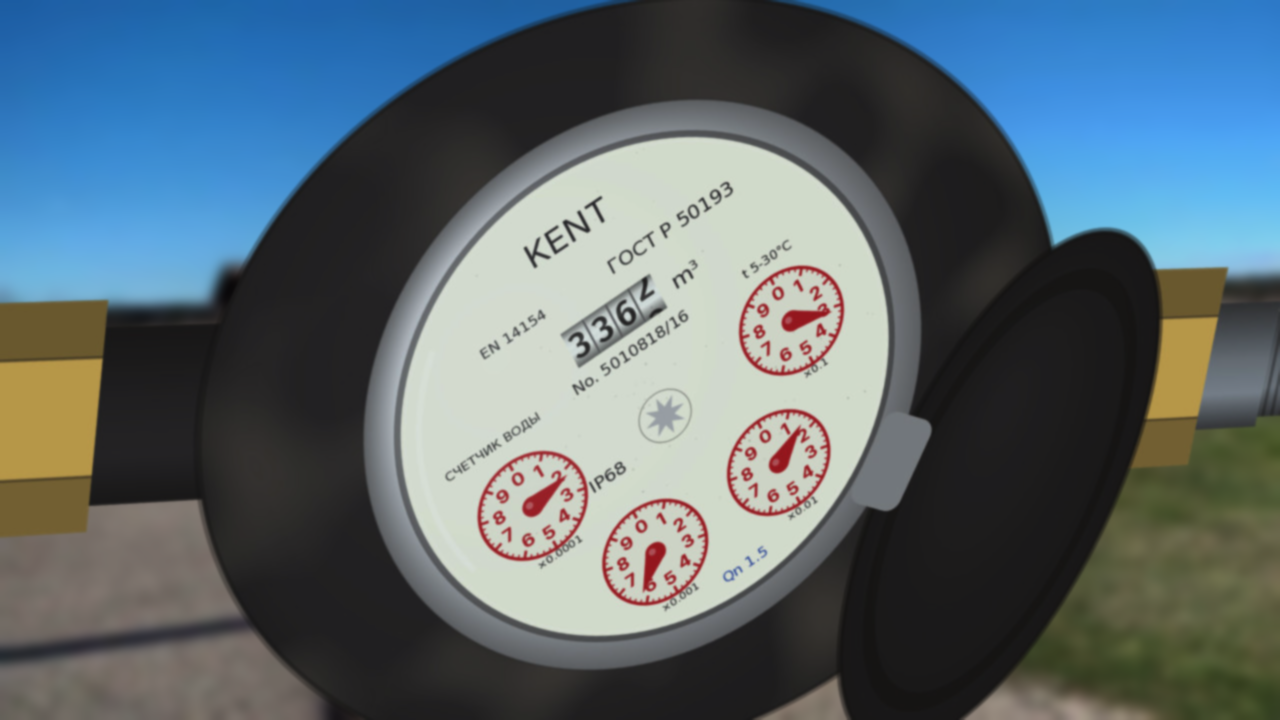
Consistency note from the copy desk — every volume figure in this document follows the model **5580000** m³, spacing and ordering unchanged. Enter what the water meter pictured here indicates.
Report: **3362.3162** m³
